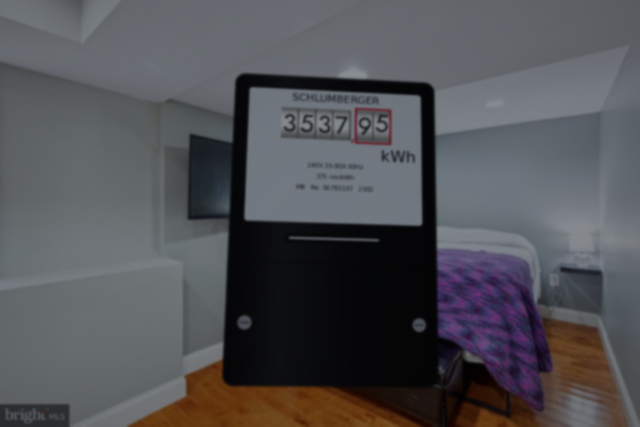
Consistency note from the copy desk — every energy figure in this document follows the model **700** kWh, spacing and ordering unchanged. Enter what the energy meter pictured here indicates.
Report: **3537.95** kWh
